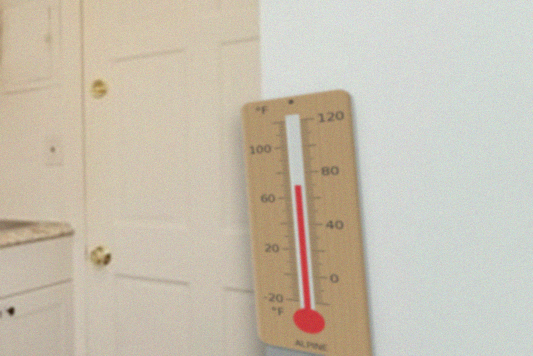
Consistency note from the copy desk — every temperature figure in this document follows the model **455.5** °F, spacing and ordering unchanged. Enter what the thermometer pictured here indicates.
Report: **70** °F
